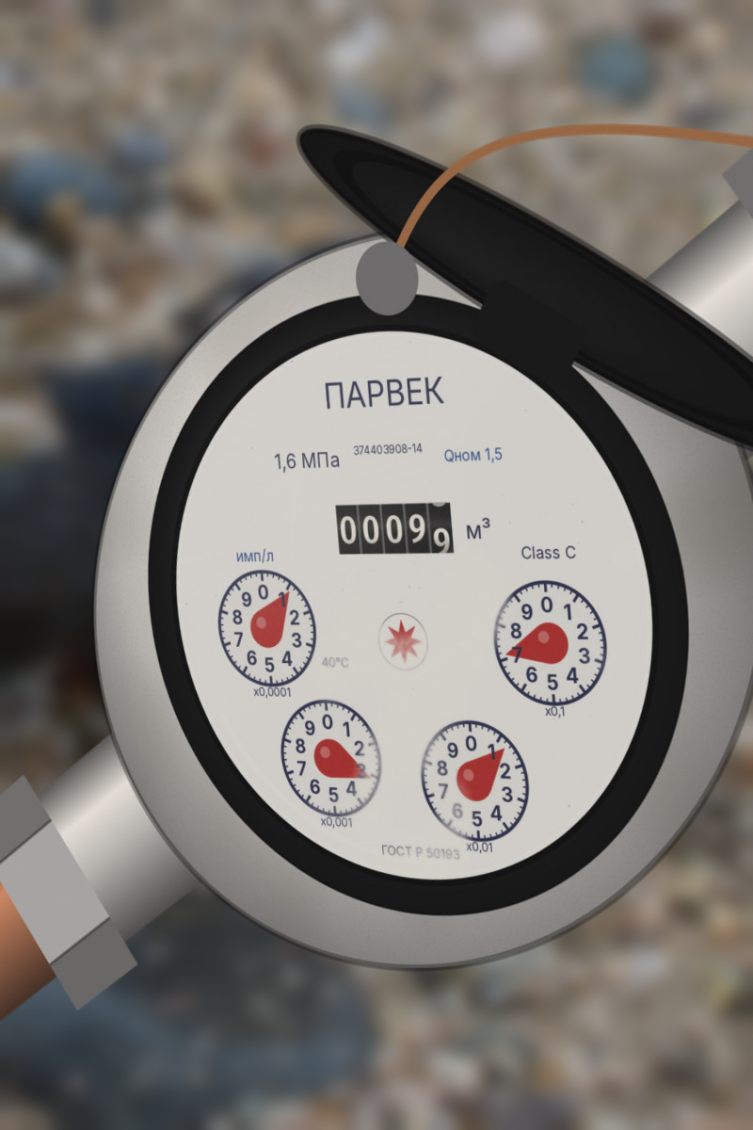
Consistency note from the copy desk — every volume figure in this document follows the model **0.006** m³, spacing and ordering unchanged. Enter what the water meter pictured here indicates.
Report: **98.7131** m³
